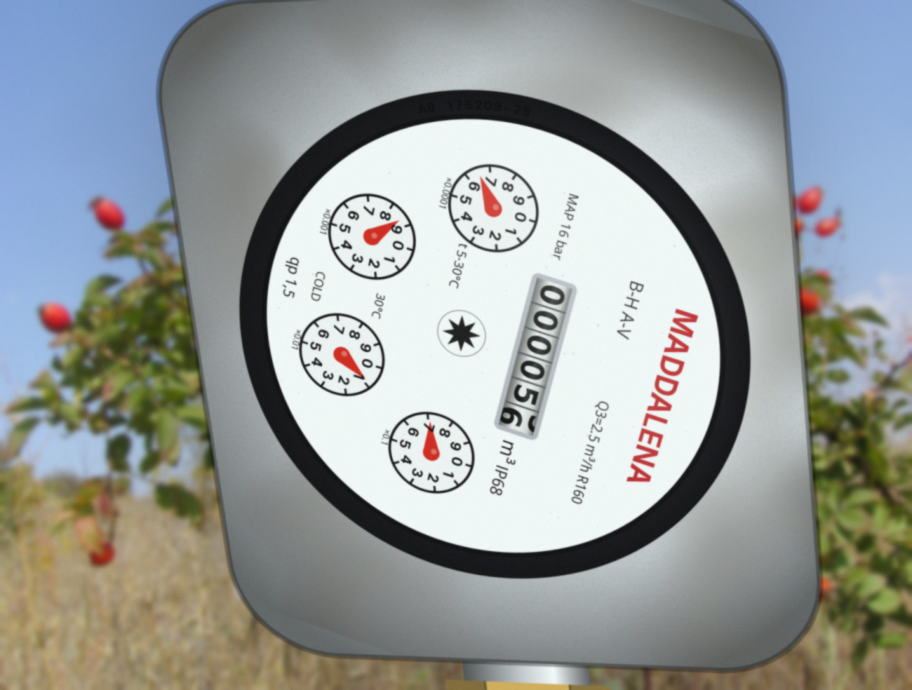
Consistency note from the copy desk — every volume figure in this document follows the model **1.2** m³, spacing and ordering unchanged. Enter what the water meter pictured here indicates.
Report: **55.7086** m³
